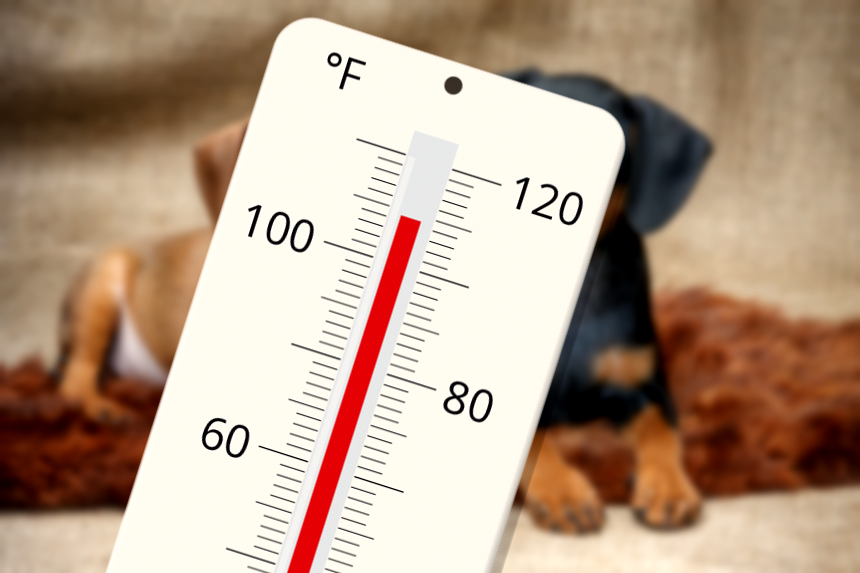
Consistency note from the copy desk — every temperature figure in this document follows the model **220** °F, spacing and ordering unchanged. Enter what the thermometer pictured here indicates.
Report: **109** °F
